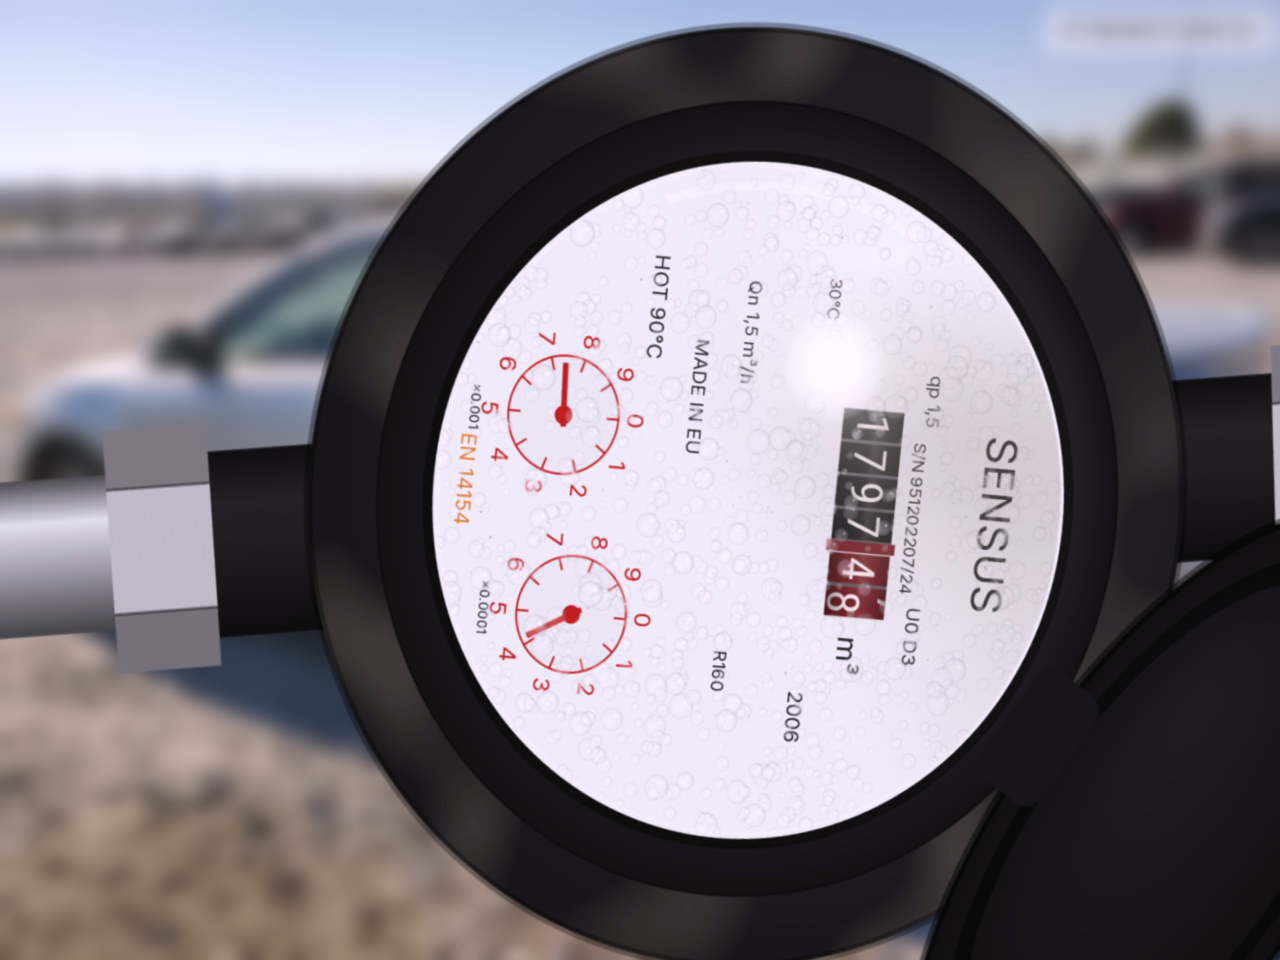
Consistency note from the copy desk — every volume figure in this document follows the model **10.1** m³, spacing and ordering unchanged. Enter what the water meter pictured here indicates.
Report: **1797.4774** m³
